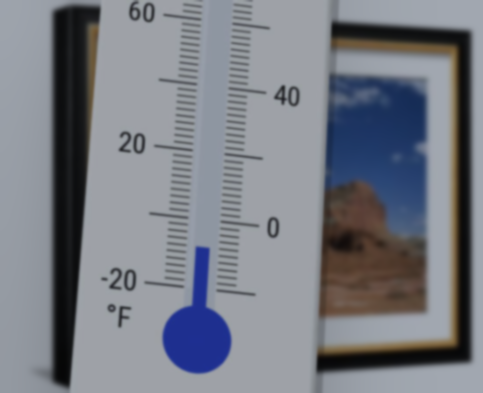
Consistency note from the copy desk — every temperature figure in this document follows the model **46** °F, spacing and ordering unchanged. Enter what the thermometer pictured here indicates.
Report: **-8** °F
